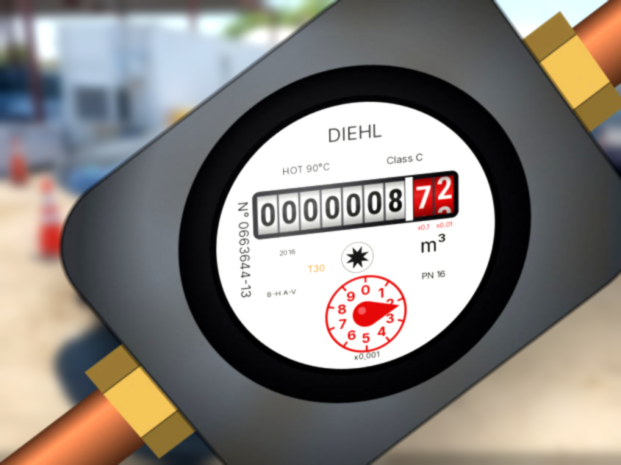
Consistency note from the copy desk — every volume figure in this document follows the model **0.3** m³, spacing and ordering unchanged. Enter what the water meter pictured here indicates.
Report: **8.722** m³
